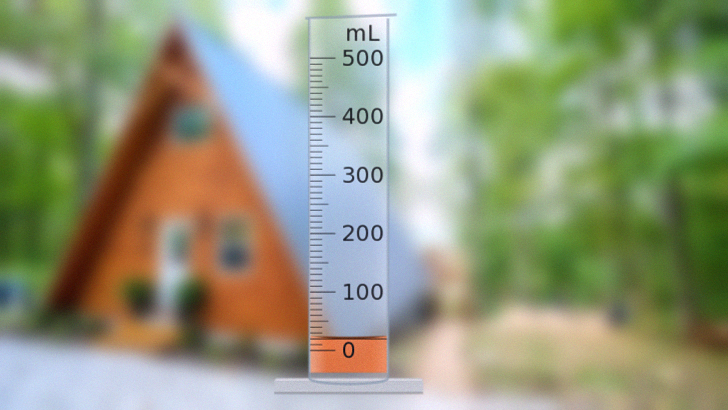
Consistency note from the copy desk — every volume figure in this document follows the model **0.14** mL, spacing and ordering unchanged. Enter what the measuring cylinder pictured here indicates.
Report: **20** mL
